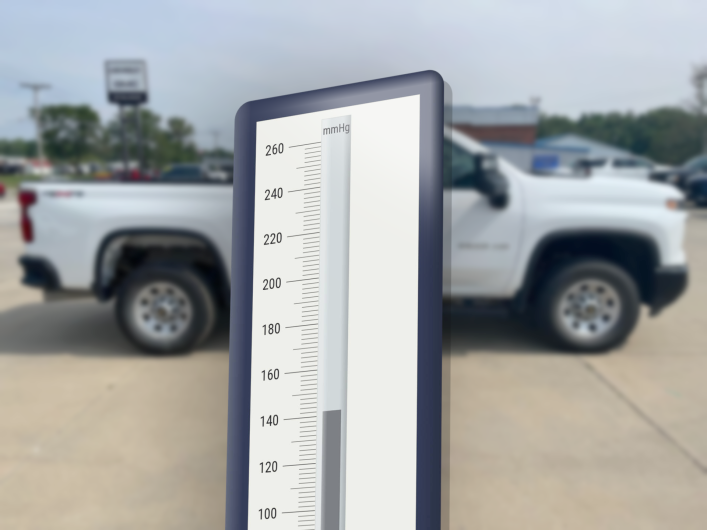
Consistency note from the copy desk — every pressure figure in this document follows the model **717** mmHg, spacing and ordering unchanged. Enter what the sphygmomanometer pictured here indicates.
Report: **142** mmHg
